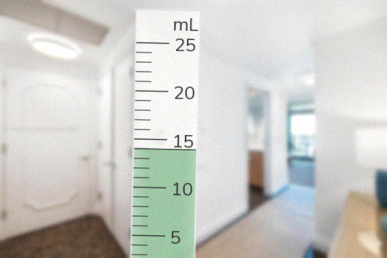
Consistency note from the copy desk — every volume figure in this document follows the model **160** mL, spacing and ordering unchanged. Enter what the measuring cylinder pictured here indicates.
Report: **14** mL
